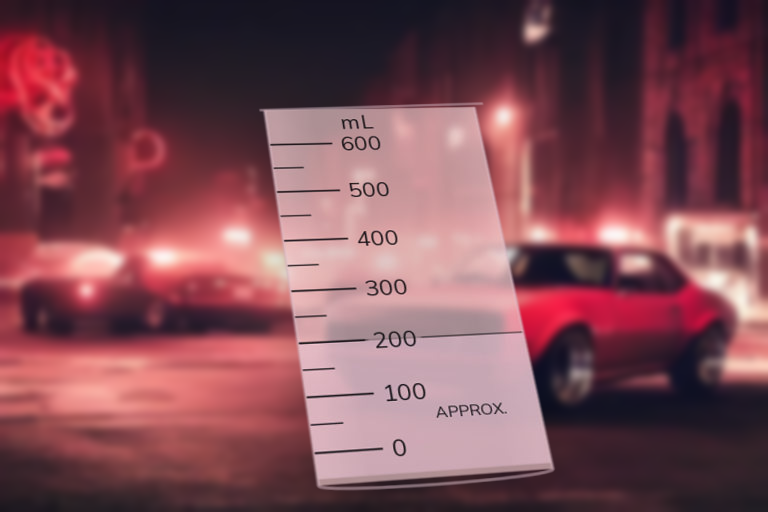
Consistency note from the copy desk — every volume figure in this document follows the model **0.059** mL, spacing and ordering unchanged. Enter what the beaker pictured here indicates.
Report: **200** mL
